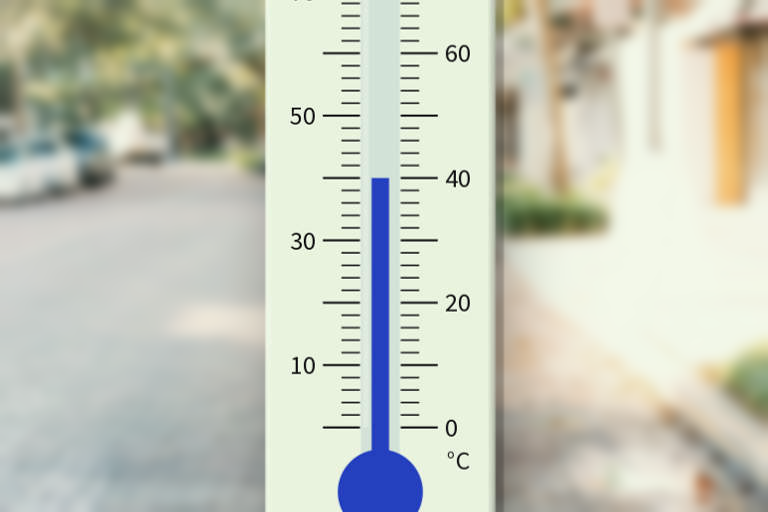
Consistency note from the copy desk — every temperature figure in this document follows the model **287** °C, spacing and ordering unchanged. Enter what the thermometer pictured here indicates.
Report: **40** °C
